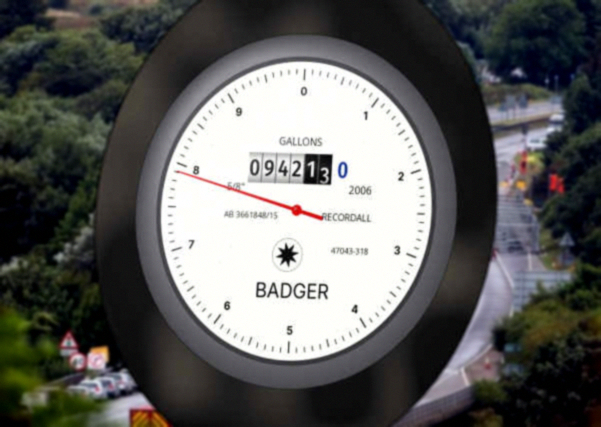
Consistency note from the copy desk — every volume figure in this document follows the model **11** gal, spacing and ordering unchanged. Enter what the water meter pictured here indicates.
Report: **942127.9** gal
